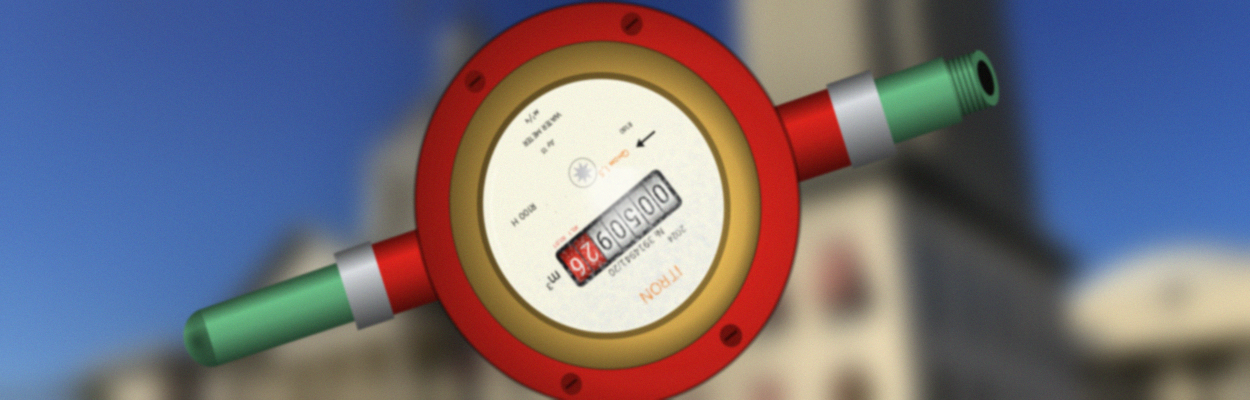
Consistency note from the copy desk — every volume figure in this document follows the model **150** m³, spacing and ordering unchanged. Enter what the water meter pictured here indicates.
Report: **509.26** m³
